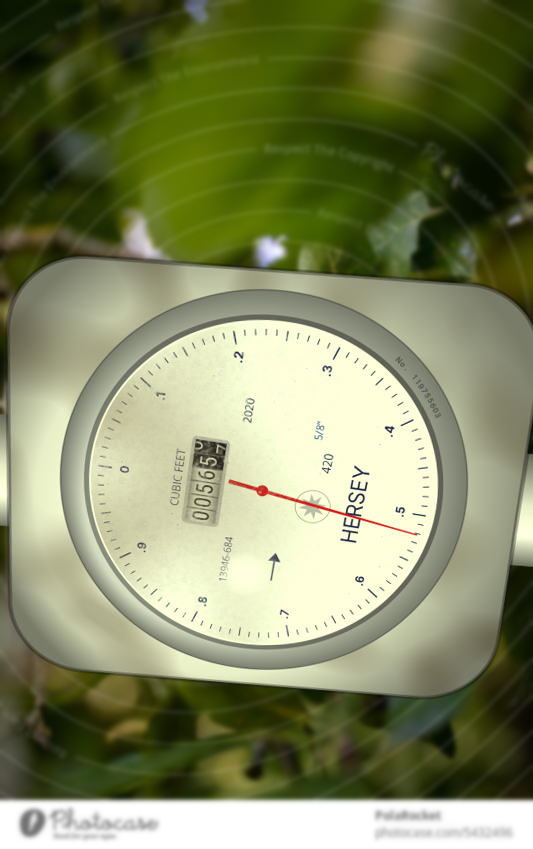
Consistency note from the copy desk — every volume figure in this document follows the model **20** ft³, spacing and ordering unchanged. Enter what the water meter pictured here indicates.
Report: **5656.52** ft³
